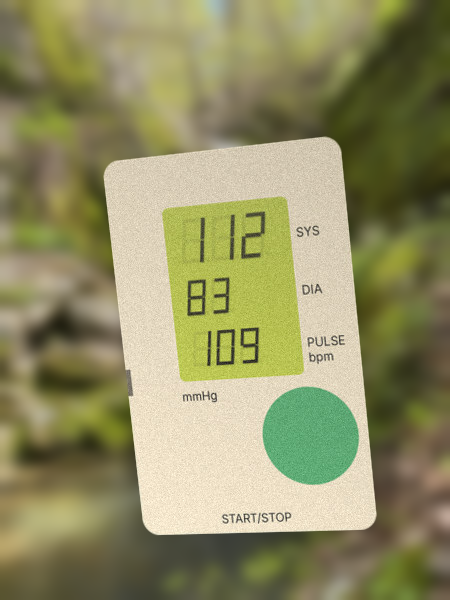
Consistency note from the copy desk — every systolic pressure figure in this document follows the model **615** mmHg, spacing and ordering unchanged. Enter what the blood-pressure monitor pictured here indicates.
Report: **112** mmHg
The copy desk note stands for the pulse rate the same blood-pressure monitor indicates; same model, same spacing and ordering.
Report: **109** bpm
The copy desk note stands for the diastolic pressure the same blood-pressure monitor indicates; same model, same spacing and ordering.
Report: **83** mmHg
